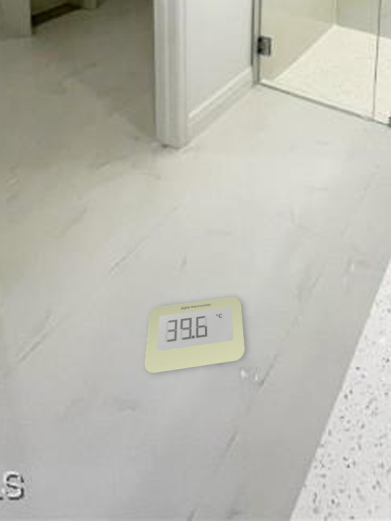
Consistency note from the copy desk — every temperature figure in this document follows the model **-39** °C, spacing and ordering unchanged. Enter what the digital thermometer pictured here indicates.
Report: **39.6** °C
